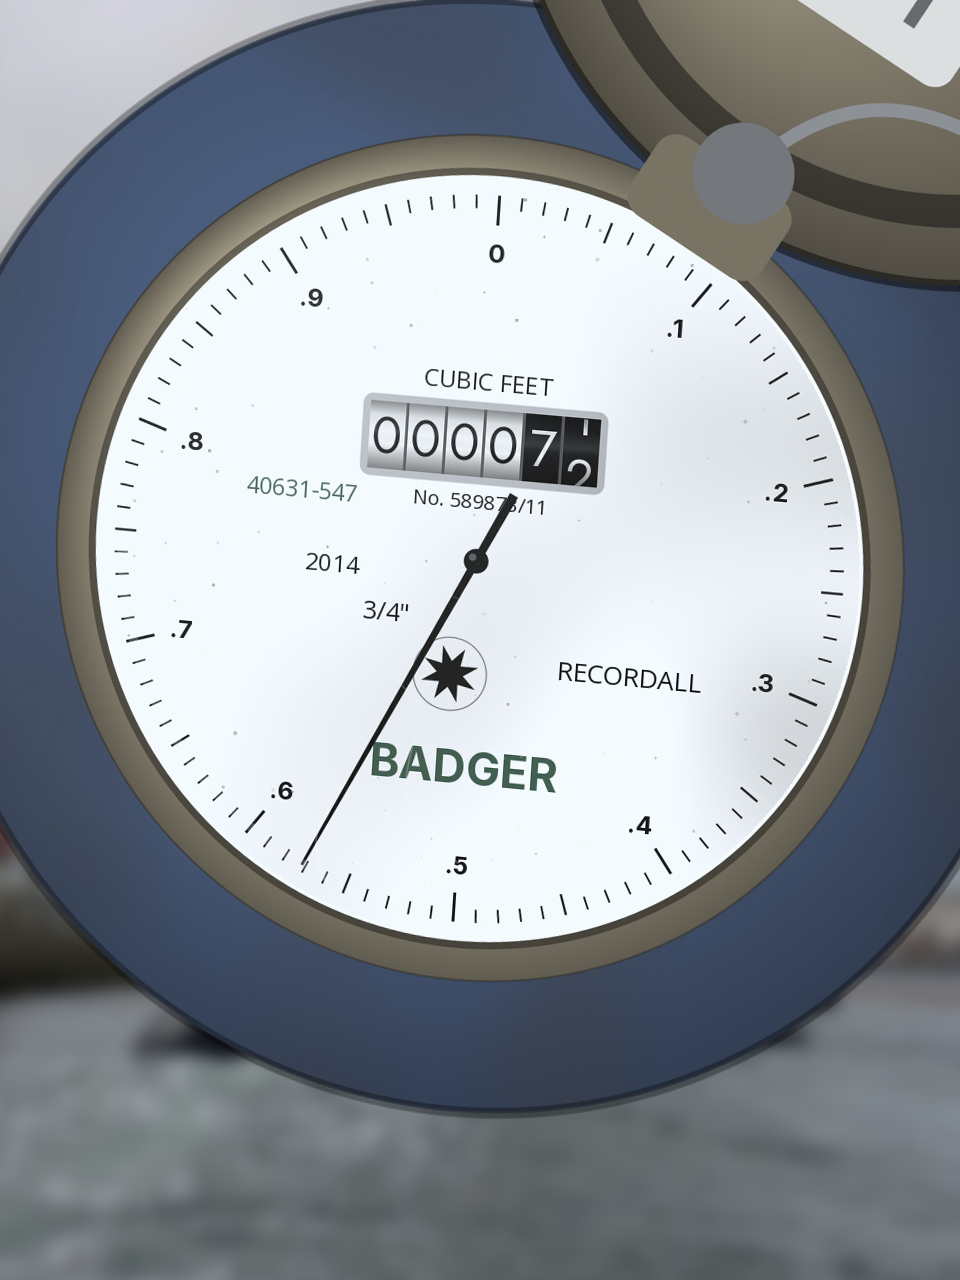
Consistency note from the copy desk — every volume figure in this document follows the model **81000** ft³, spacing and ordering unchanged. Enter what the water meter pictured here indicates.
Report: **71.57** ft³
